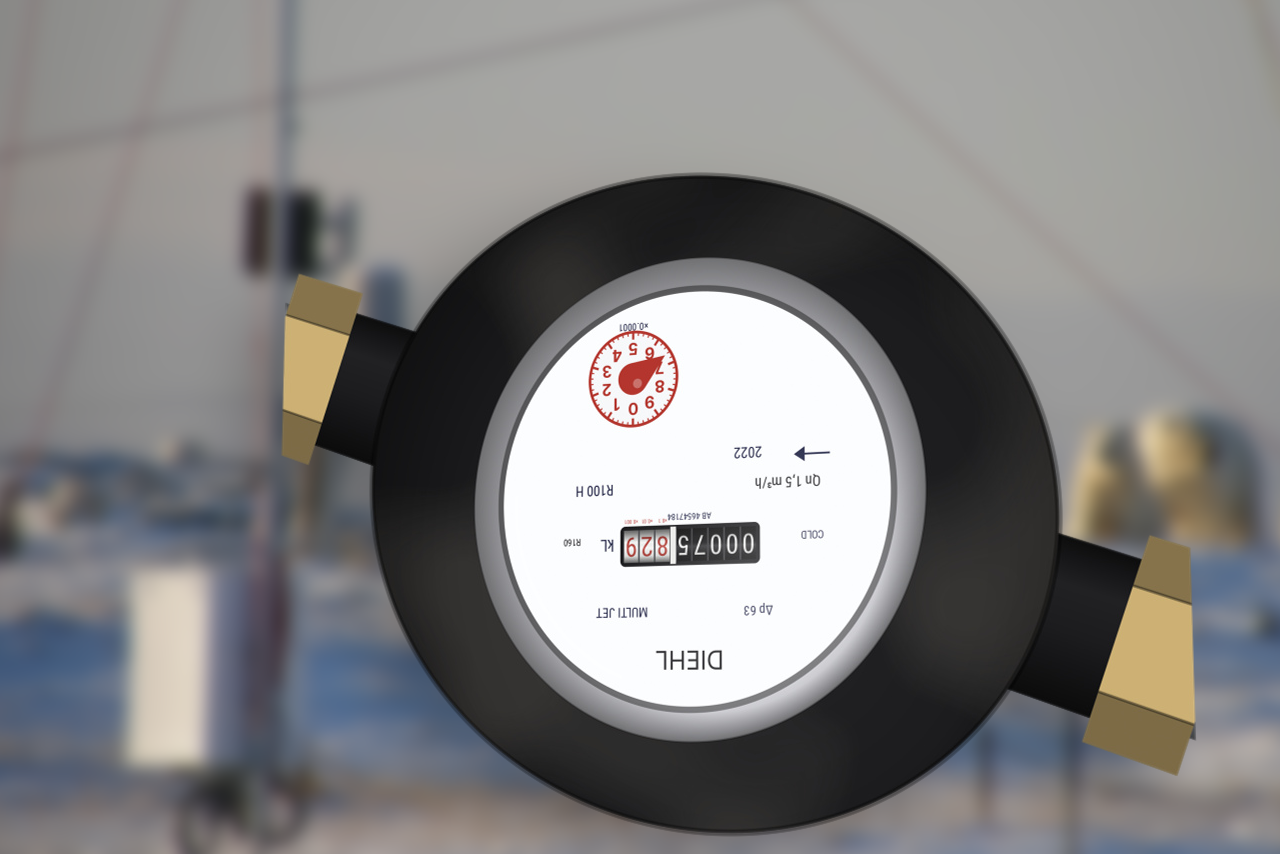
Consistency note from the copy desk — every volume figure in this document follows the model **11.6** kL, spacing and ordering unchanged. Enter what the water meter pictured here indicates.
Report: **75.8296** kL
